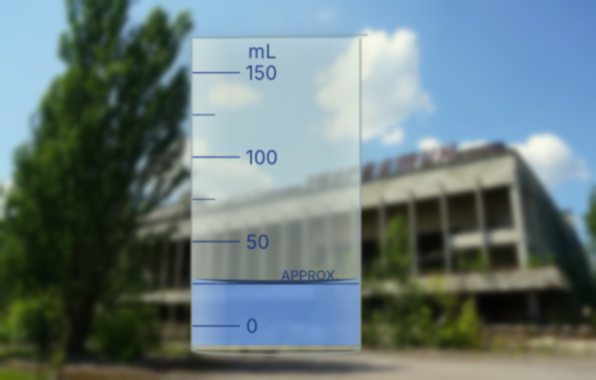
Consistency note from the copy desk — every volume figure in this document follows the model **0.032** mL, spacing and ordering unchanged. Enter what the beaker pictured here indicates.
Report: **25** mL
